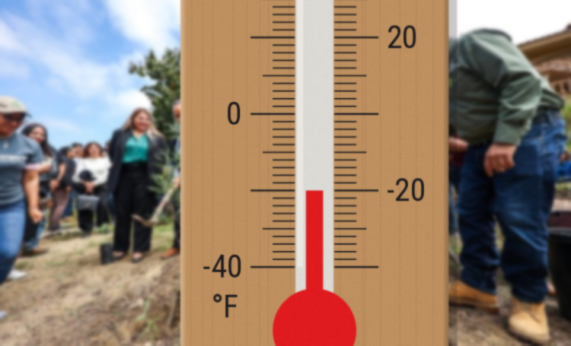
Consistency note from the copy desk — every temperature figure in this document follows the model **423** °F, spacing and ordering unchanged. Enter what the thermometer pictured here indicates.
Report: **-20** °F
